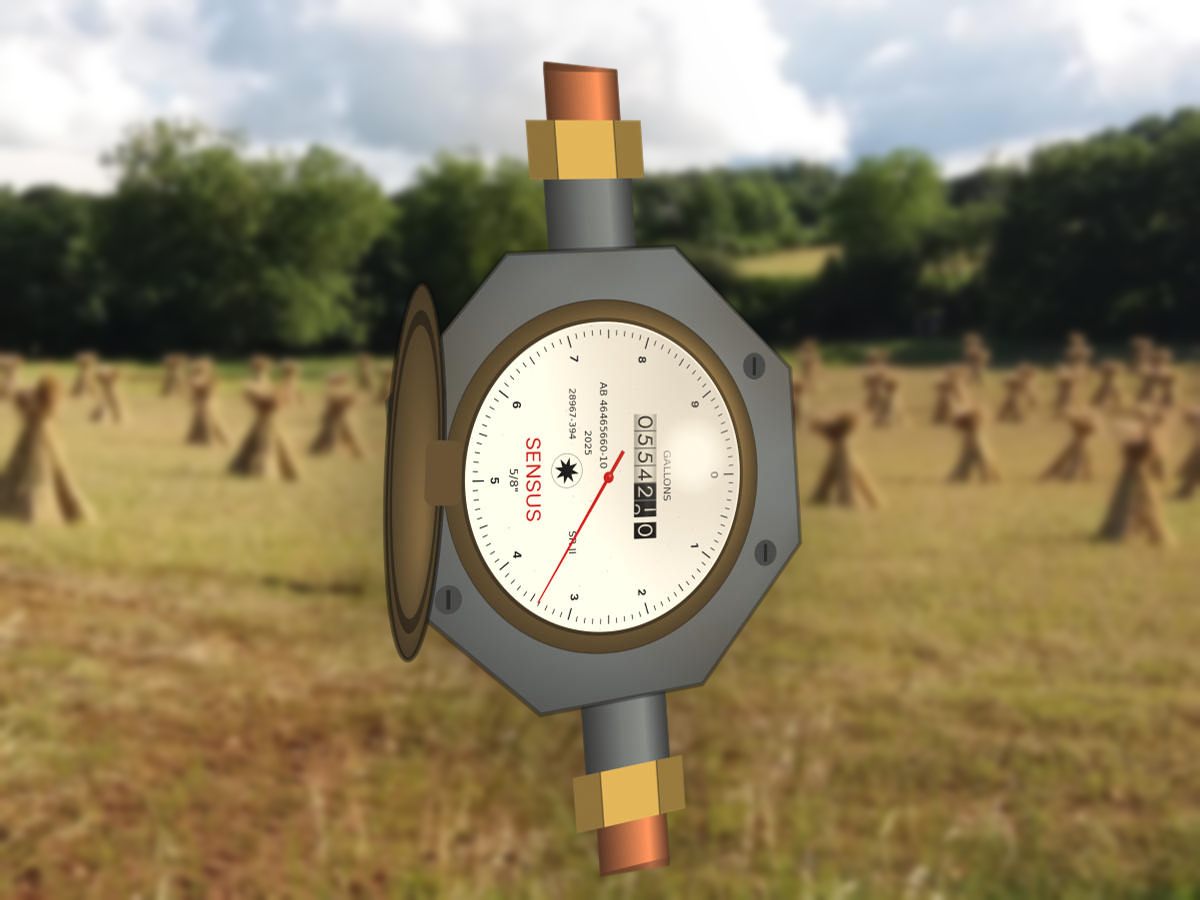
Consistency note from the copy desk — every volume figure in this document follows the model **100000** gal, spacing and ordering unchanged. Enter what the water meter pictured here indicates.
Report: **554213.4** gal
